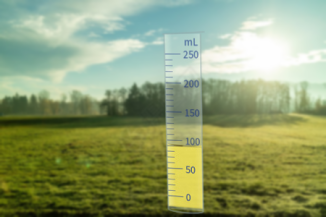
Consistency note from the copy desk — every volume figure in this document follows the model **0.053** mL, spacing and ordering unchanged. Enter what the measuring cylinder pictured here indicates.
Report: **90** mL
